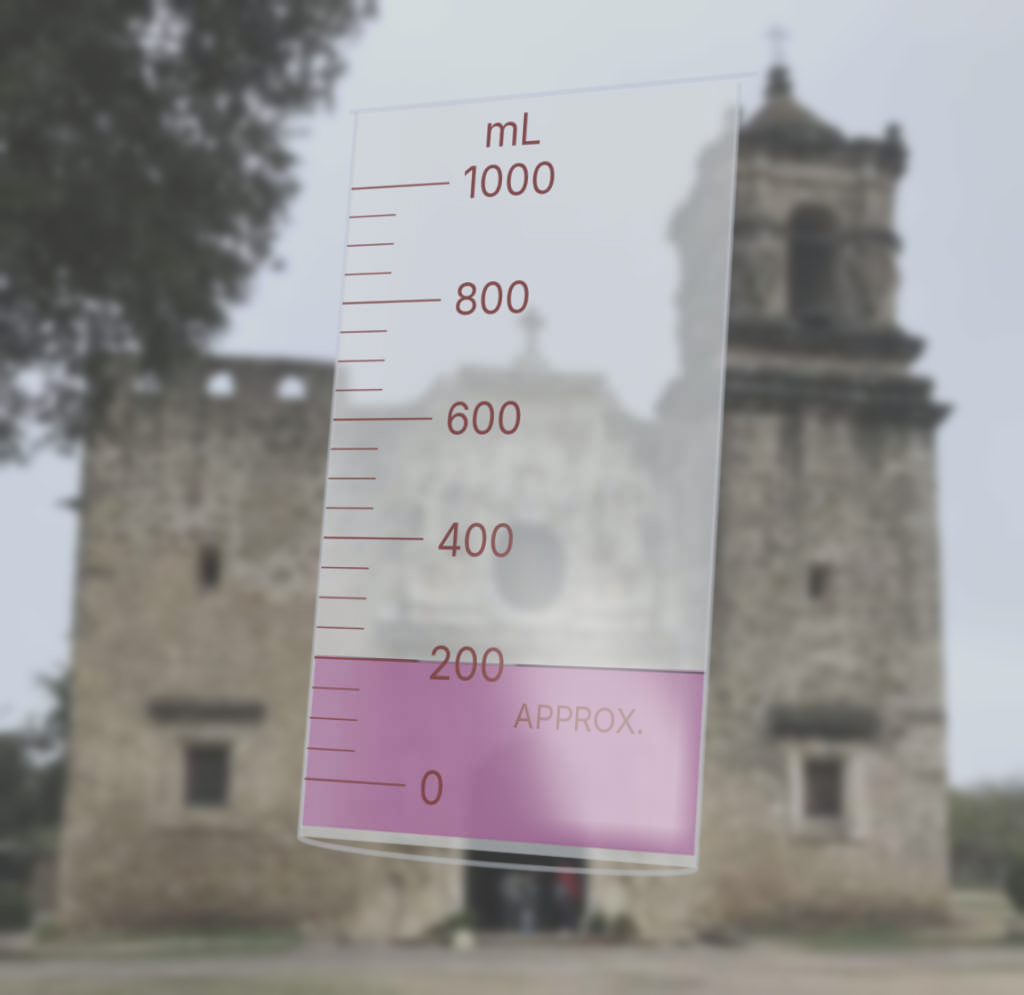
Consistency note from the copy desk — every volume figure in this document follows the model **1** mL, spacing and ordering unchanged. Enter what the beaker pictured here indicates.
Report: **200** mL
